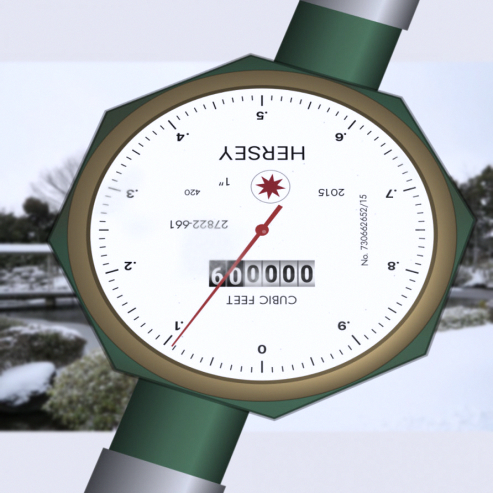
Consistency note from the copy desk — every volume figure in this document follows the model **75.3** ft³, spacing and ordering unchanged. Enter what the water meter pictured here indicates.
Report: **9.09** ft³
